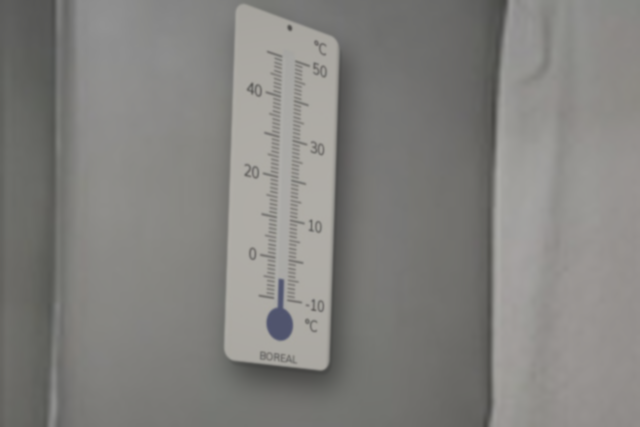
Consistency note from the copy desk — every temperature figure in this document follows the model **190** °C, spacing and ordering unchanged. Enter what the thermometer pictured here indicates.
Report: **-5** °C
